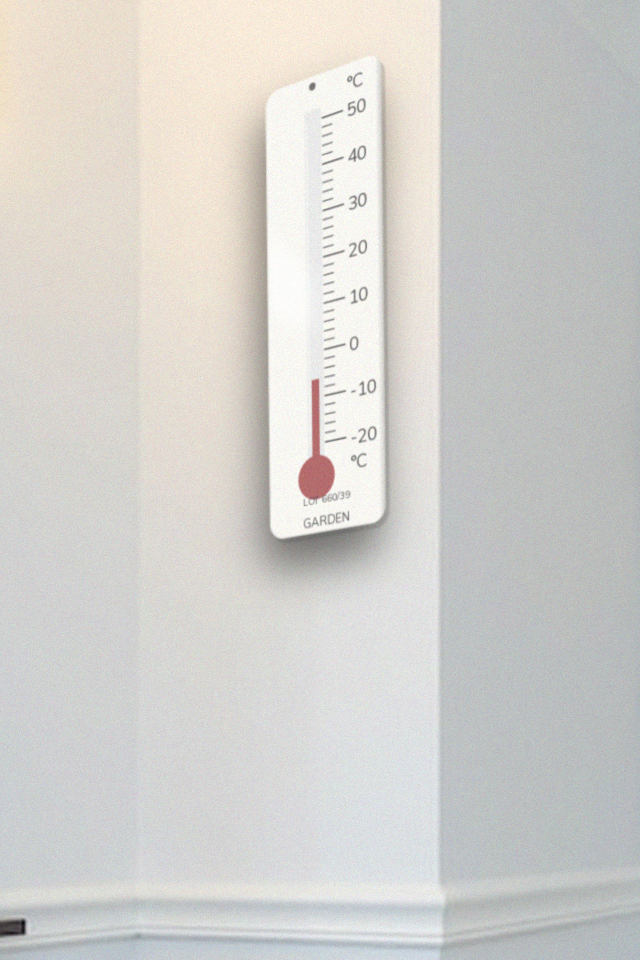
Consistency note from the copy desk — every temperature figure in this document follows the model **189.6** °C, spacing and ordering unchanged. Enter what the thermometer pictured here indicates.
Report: **-6** °C
